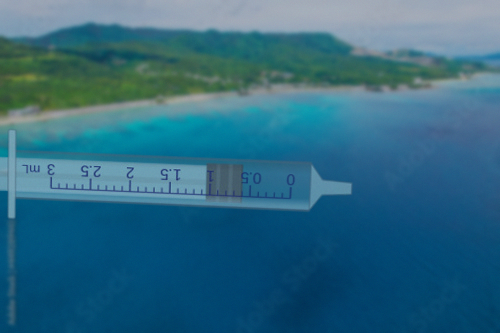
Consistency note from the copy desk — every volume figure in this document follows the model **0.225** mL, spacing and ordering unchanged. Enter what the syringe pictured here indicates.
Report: **0.6** mL
